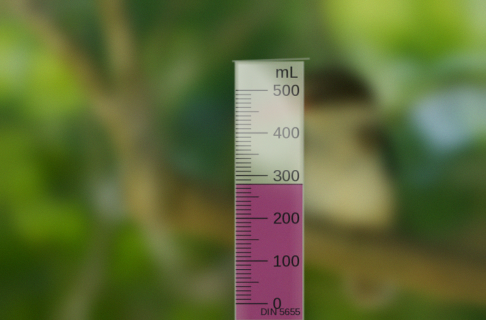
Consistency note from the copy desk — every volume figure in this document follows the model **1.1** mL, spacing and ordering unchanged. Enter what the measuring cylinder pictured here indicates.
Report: **280** mL
